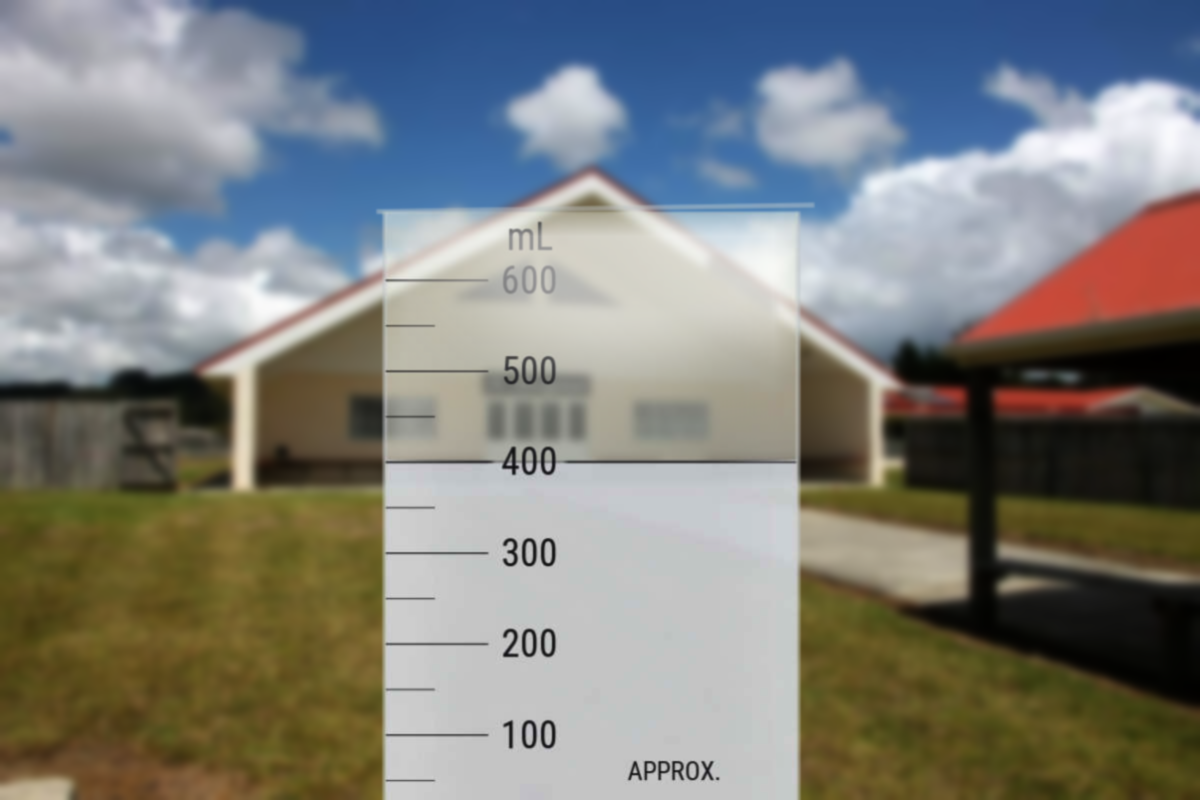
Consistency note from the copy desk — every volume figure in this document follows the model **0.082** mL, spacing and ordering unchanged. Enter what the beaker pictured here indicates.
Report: **400** mL
